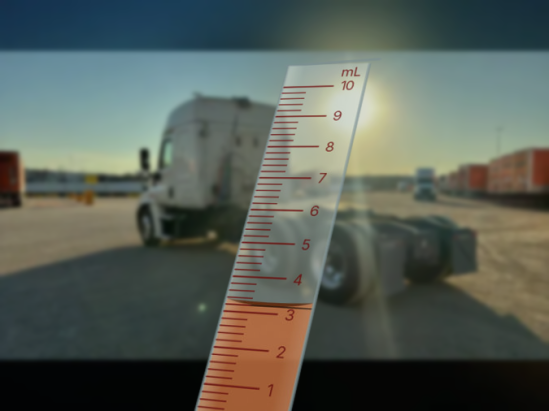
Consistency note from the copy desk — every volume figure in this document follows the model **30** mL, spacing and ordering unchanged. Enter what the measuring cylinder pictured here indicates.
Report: **3.2** mL
